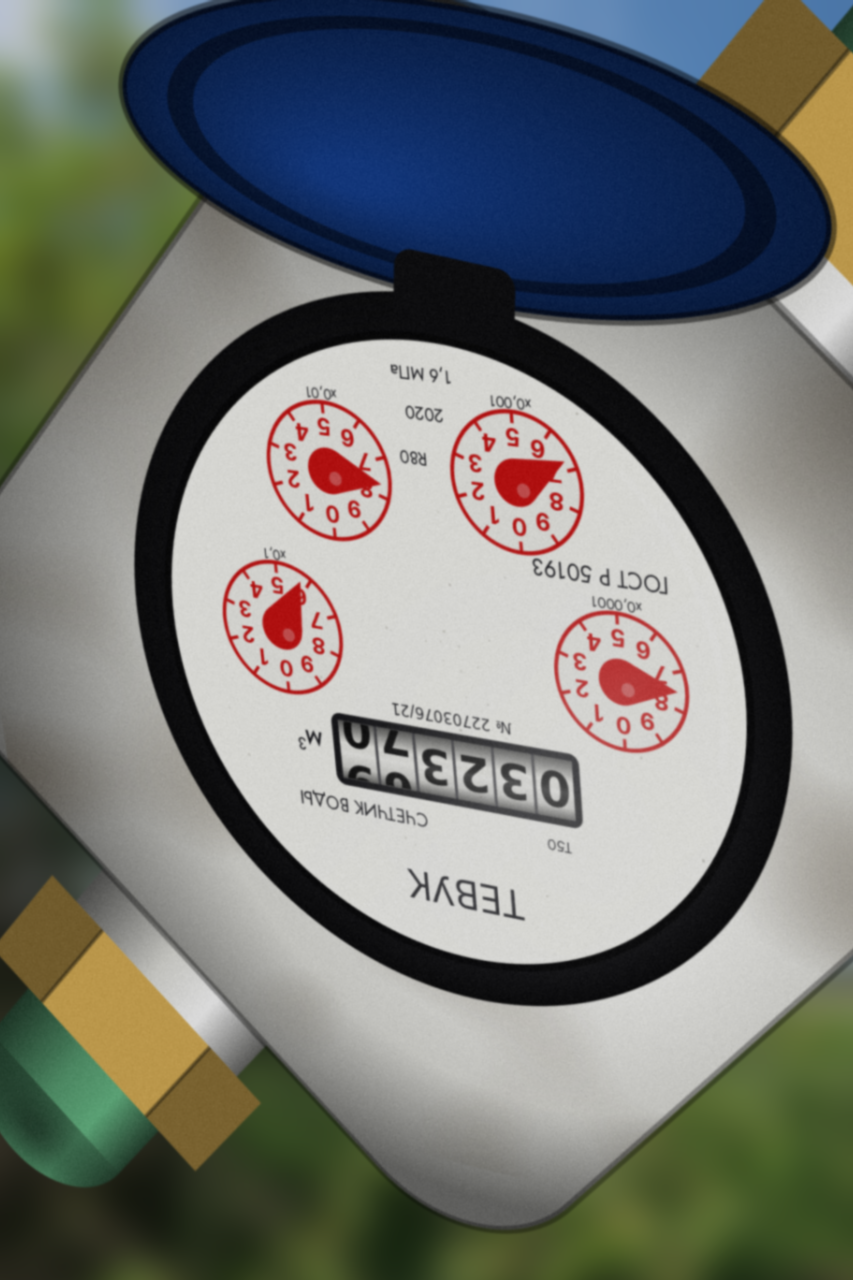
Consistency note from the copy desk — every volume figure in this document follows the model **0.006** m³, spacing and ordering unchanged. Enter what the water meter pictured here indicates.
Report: **32369.5767** m³
